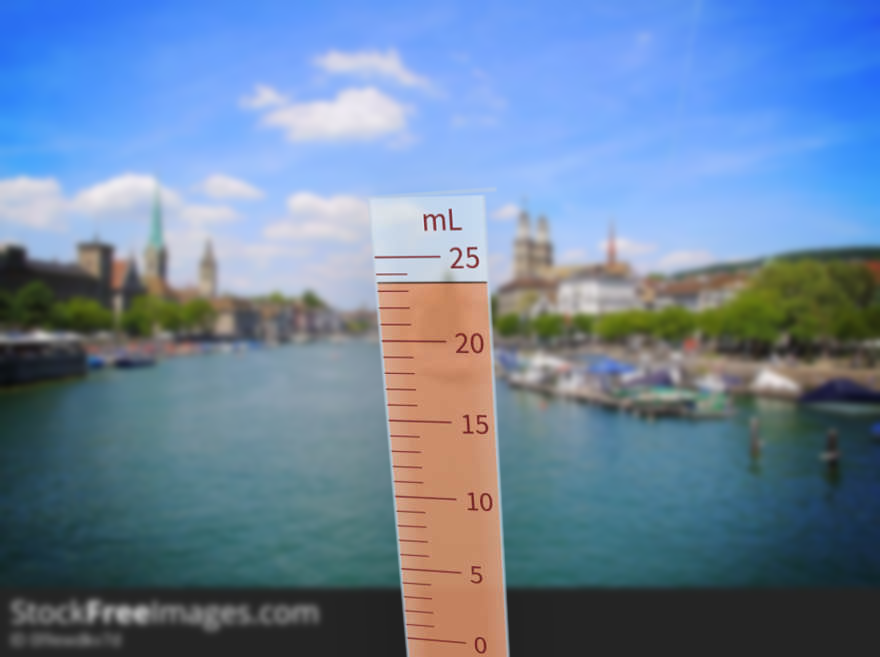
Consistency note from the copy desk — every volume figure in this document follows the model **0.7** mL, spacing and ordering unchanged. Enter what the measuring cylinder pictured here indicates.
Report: **23.5** mL
